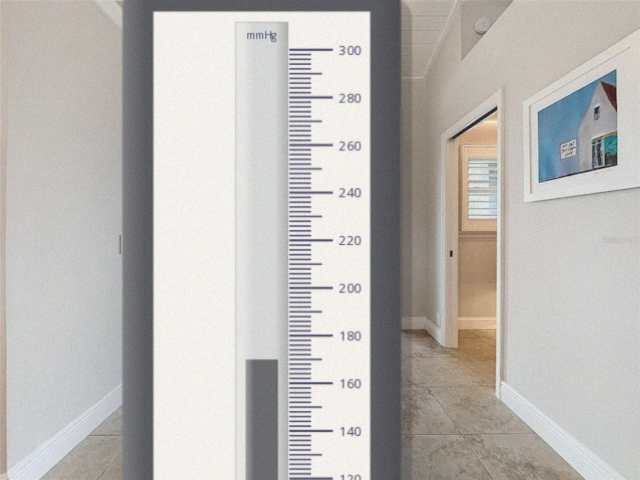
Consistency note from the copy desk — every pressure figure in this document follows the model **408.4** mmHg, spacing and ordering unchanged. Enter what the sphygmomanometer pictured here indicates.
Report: **170** mmHg
